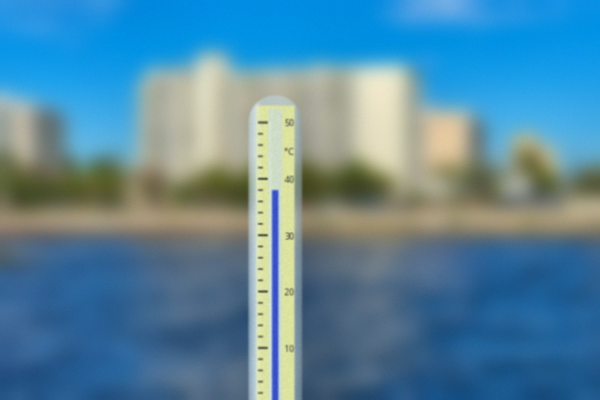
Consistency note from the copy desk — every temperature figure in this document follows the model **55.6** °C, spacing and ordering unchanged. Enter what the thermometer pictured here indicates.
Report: **38** °C
